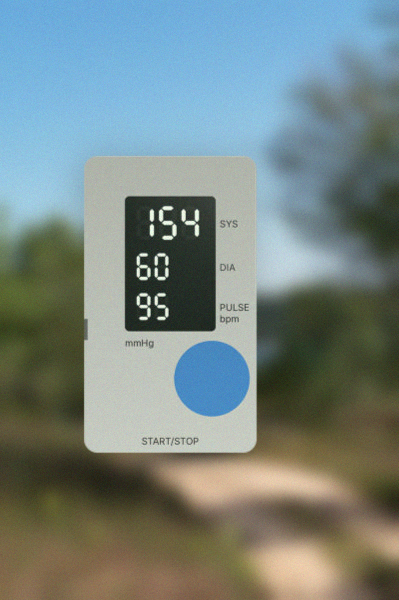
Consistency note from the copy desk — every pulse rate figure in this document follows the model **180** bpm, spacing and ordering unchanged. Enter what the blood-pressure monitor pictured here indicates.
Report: **95** bpm
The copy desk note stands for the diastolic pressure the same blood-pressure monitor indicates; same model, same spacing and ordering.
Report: **60** mmHg
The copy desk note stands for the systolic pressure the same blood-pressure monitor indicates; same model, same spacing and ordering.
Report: **154** mmHg
